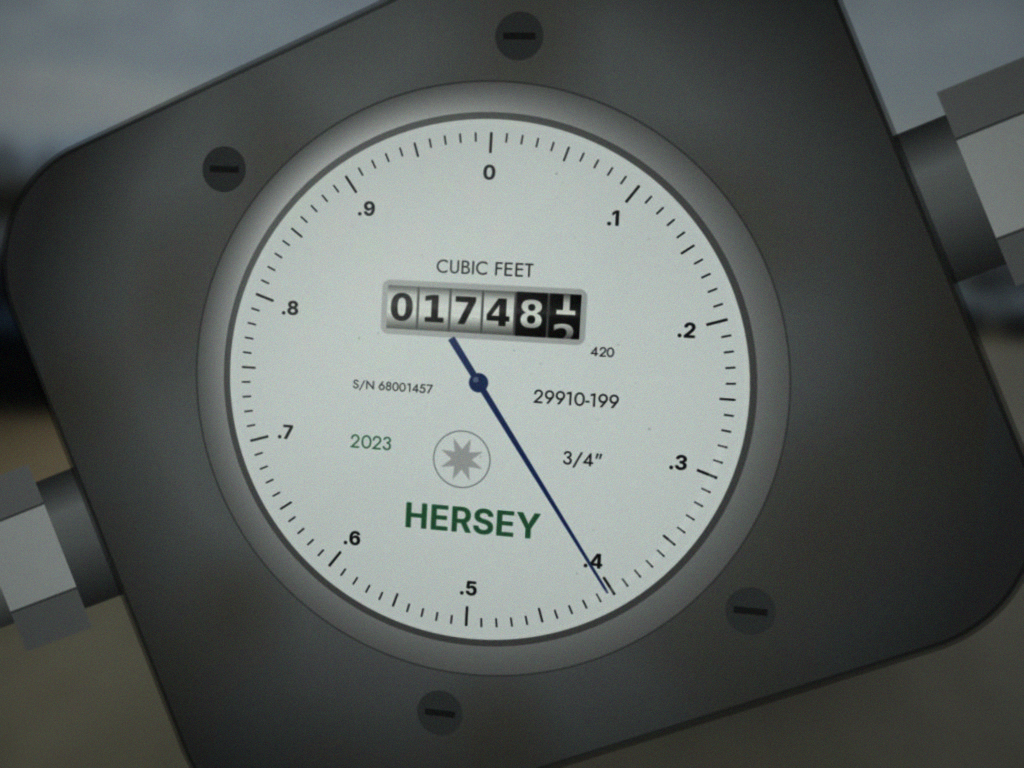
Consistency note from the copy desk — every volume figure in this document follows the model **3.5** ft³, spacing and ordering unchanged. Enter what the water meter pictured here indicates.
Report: **17481.40** ft³
